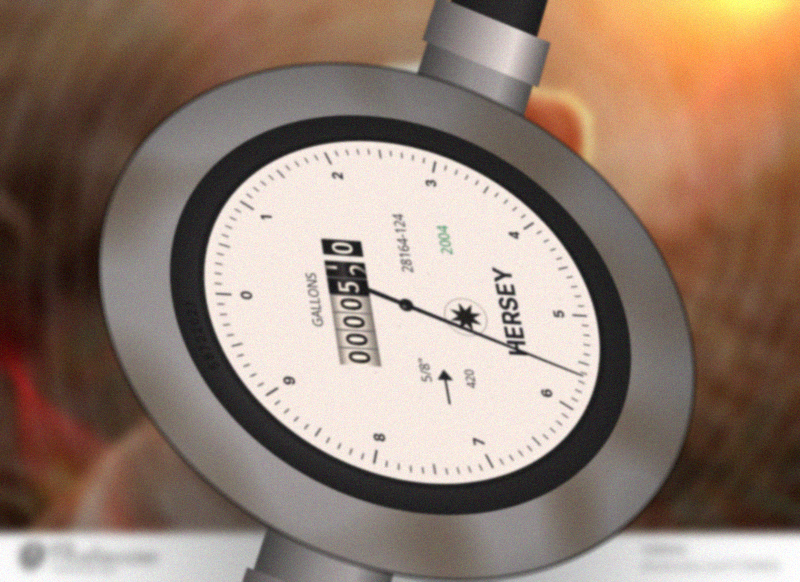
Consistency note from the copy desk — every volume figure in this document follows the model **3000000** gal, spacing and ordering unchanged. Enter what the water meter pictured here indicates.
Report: **515.6** gal
